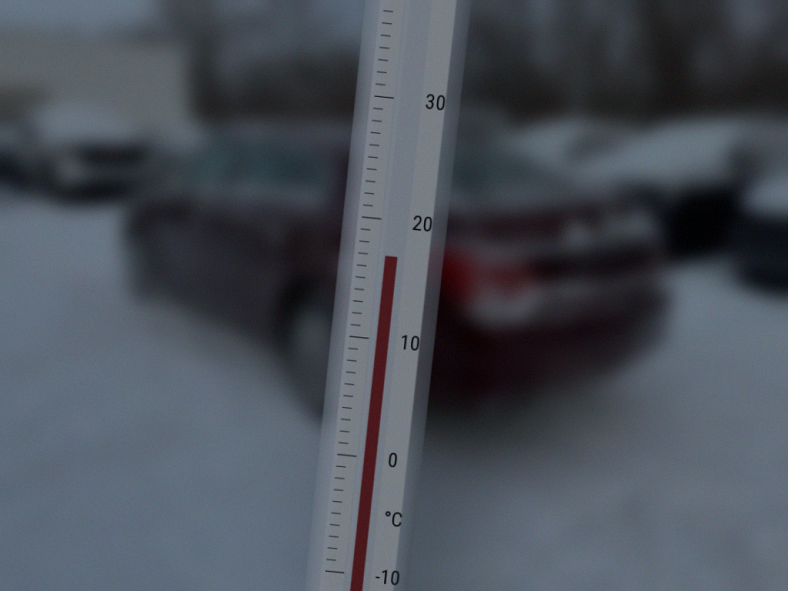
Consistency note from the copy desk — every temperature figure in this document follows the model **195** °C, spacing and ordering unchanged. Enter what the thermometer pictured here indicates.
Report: **17** °C
